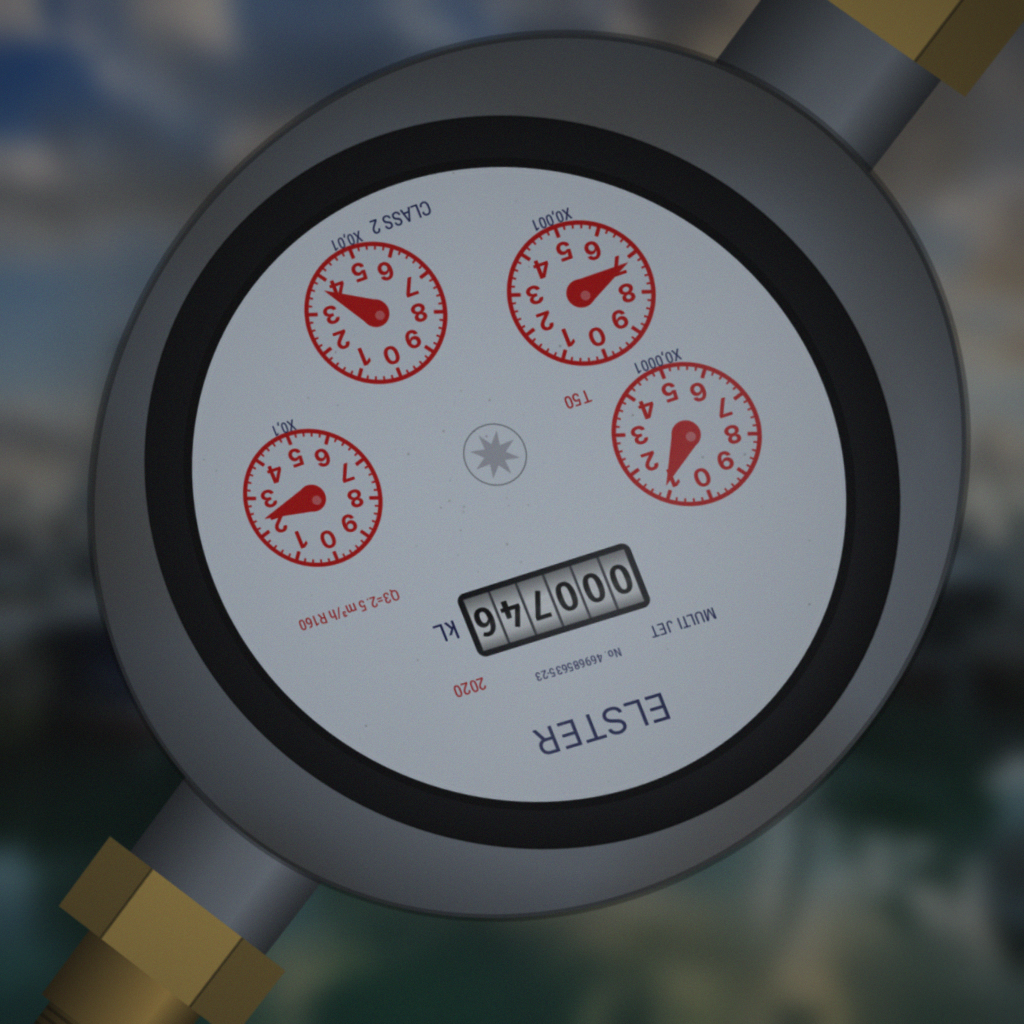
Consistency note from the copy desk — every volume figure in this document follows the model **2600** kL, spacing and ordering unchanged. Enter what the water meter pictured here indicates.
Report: **746.2371** kL
